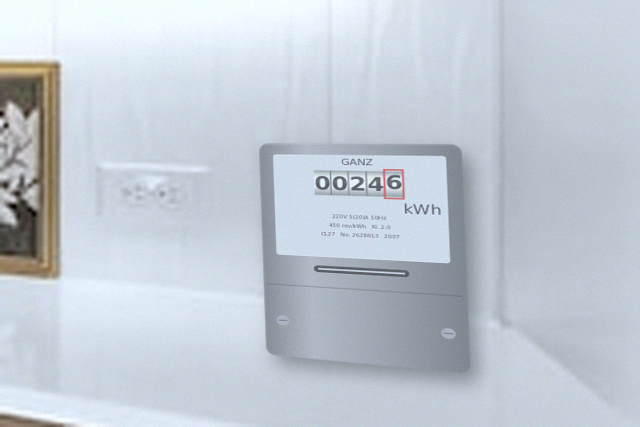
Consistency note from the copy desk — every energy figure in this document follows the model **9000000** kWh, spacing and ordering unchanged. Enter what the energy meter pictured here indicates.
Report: **24.6** kWh
